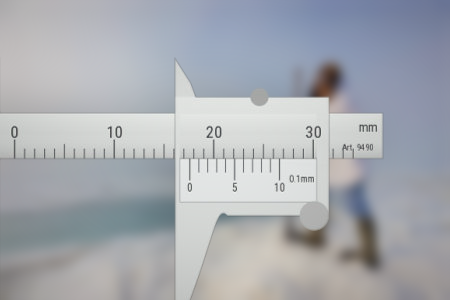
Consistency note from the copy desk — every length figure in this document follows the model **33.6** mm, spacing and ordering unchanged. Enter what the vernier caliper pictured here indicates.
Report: **17.6** mm
